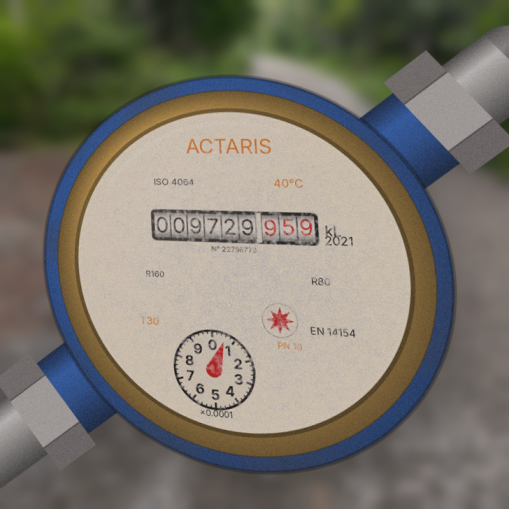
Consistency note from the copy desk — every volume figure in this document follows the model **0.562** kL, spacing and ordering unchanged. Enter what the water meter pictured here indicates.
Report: **9729.9590** kL
